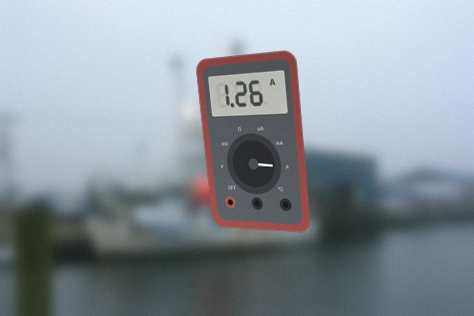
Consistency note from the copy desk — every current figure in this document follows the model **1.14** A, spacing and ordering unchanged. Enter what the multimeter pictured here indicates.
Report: **1.26** A
